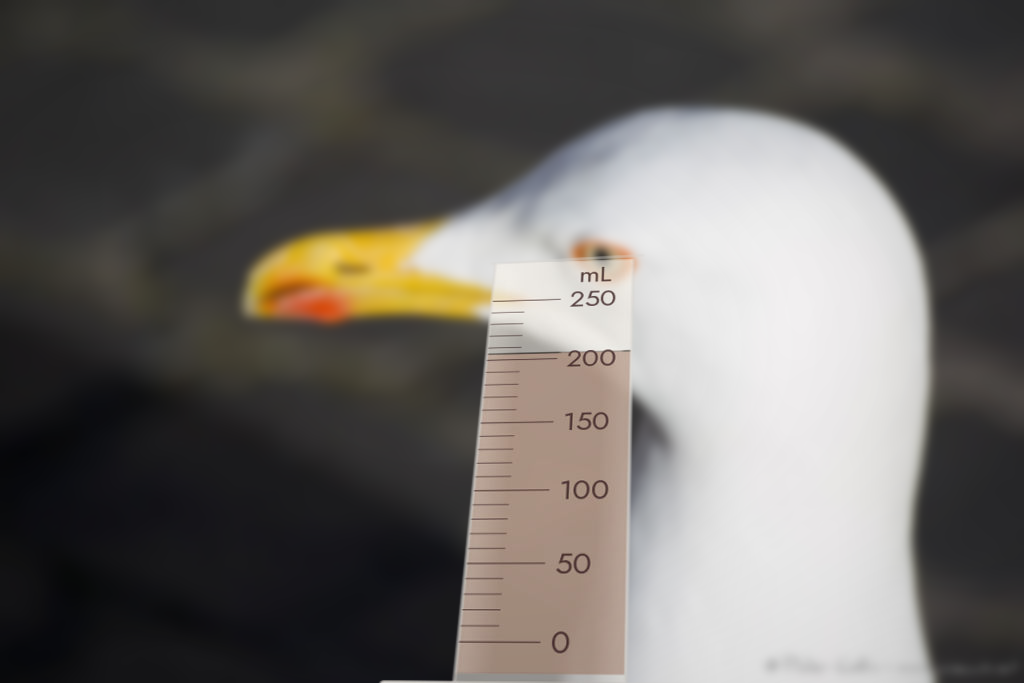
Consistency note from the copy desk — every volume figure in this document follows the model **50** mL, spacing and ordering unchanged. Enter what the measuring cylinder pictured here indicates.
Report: **205** mL
